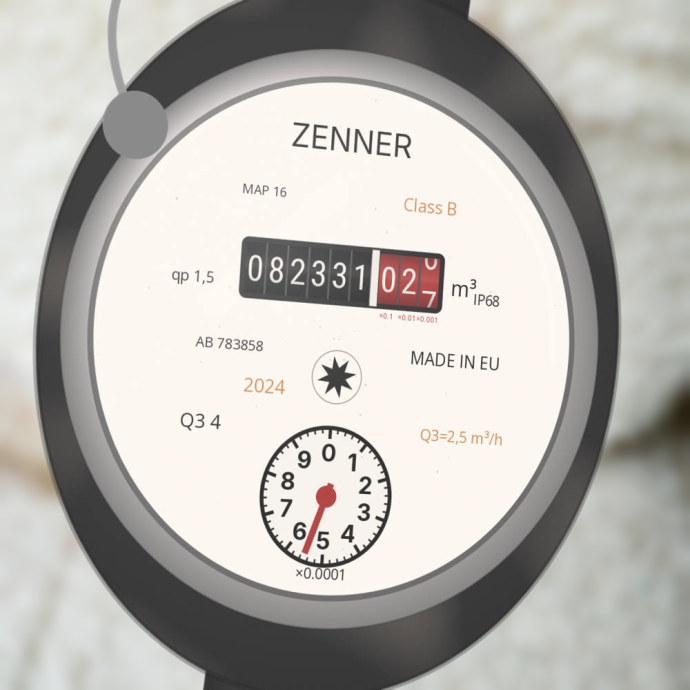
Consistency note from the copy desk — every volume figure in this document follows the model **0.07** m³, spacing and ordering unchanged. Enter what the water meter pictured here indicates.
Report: **82331.0265** m³
